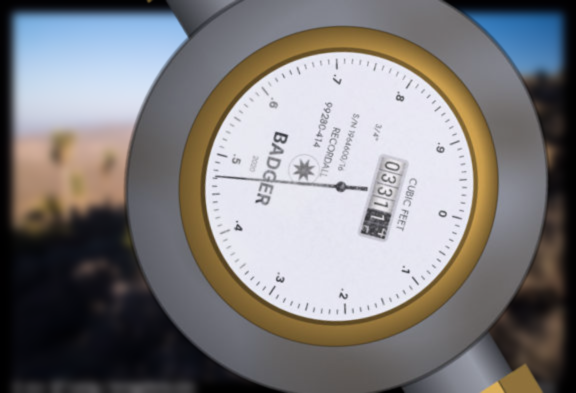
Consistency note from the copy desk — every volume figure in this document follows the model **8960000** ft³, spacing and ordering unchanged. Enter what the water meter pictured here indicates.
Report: **33114.47** ft³
